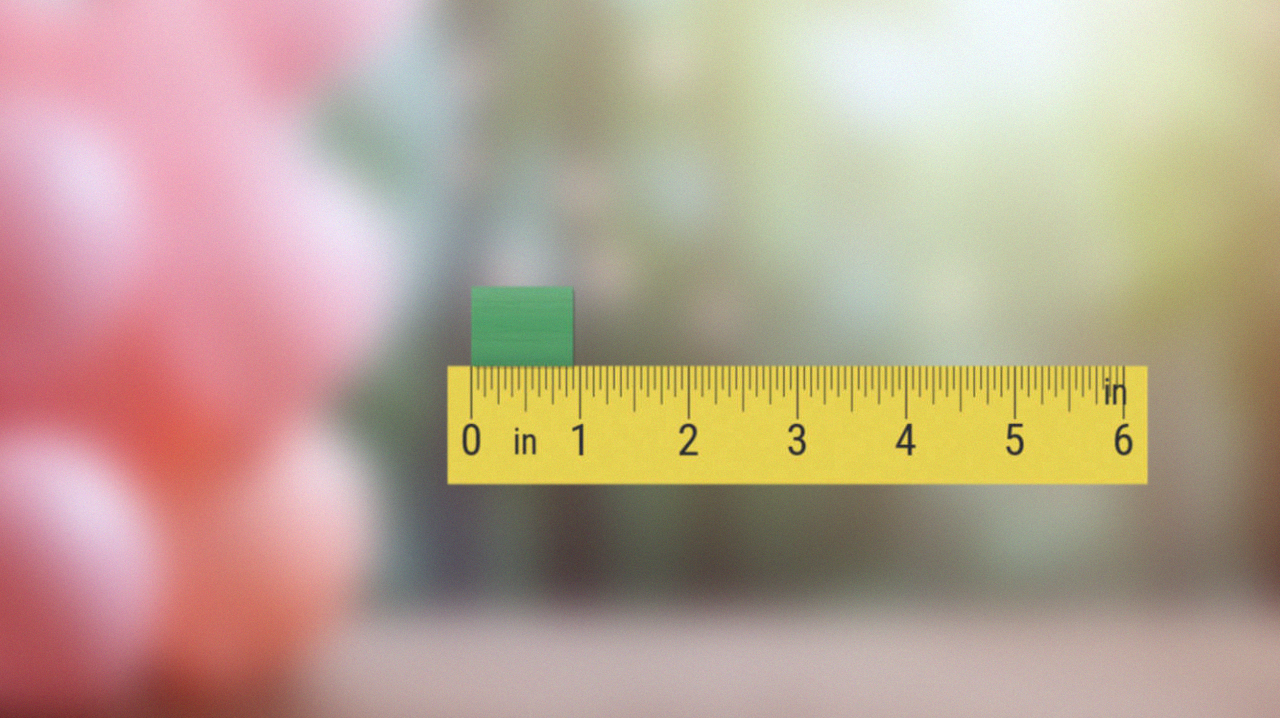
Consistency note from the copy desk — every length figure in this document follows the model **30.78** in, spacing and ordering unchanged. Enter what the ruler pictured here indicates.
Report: **0.9375** in
